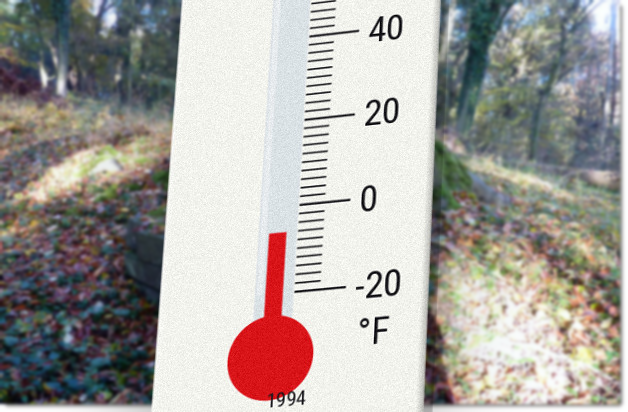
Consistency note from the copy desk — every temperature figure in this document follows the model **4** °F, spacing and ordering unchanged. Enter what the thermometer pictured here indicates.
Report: **-6** °F
